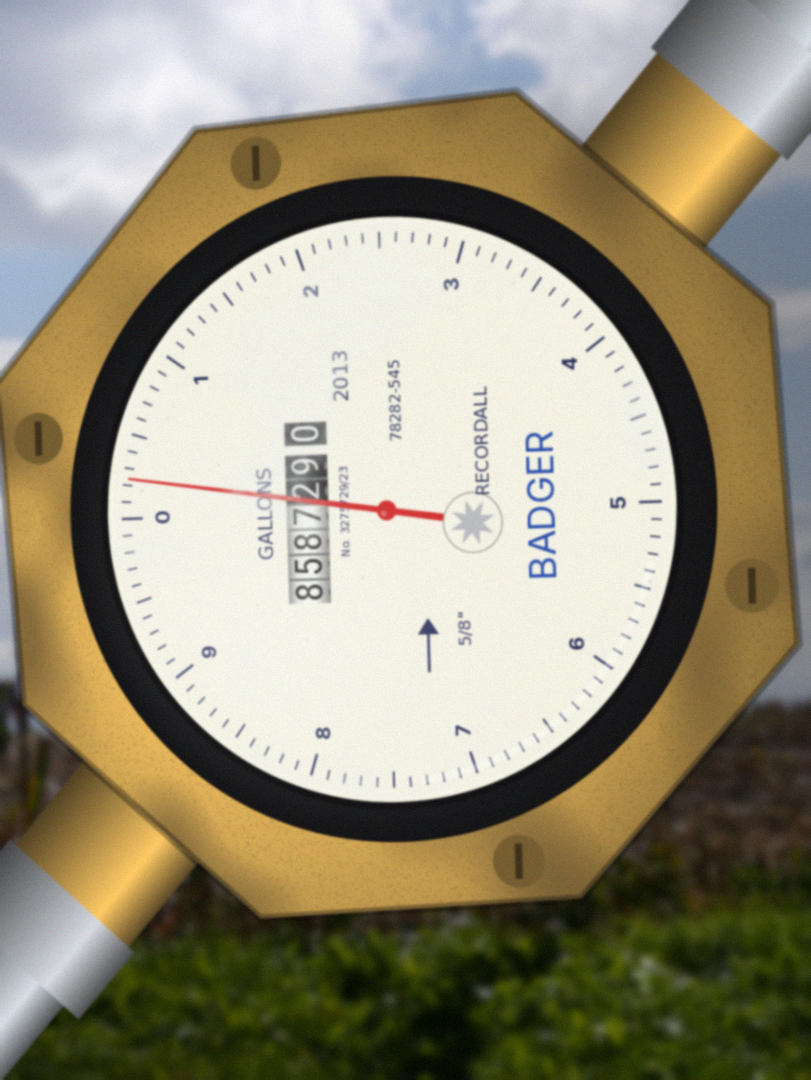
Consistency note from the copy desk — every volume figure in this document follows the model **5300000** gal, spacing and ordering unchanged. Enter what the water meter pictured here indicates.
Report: **8587290.2** gal
